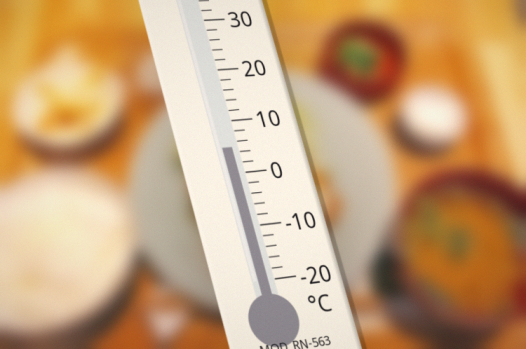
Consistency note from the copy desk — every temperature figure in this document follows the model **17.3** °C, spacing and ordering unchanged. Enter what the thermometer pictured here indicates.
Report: **5** °C
